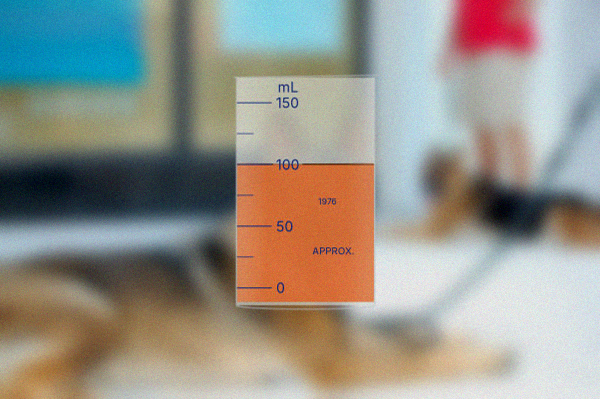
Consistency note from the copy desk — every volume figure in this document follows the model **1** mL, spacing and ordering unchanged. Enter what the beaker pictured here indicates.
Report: **100** mL
